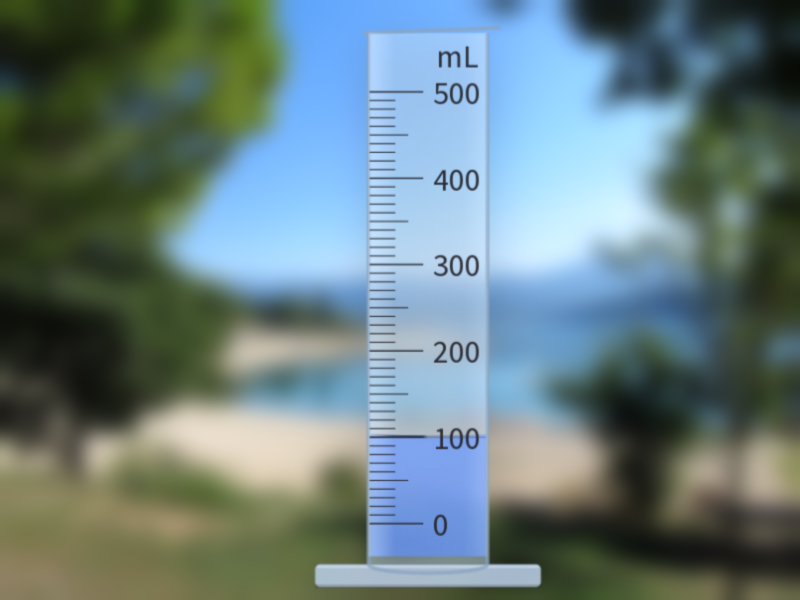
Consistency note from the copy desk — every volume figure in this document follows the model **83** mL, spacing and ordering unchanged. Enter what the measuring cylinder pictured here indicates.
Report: **100** mL
